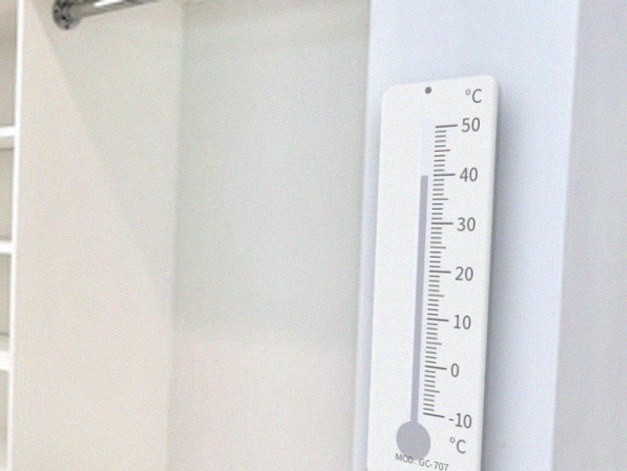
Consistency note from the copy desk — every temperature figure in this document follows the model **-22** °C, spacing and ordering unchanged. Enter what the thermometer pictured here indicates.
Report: **40** °C
